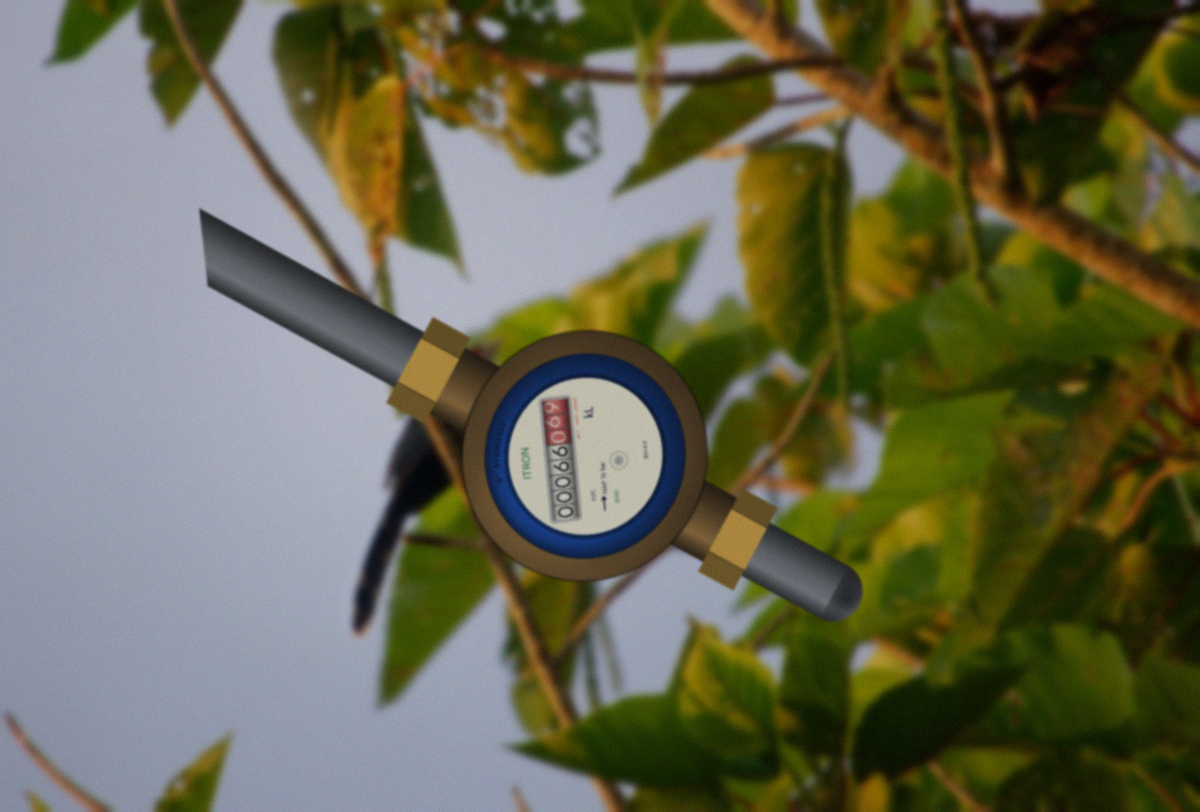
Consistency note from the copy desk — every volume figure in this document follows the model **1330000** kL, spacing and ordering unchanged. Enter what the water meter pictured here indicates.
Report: **66.069** kL
